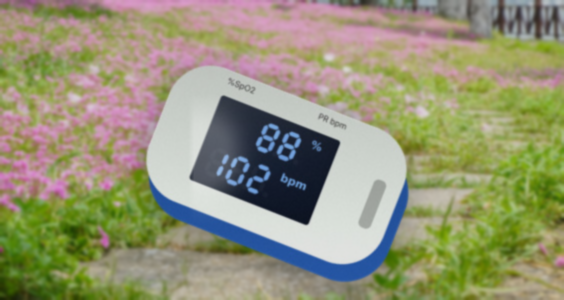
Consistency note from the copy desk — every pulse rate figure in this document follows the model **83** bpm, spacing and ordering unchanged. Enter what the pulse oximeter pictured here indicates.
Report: **102** bpm
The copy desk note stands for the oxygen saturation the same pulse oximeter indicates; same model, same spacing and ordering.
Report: **88** %
